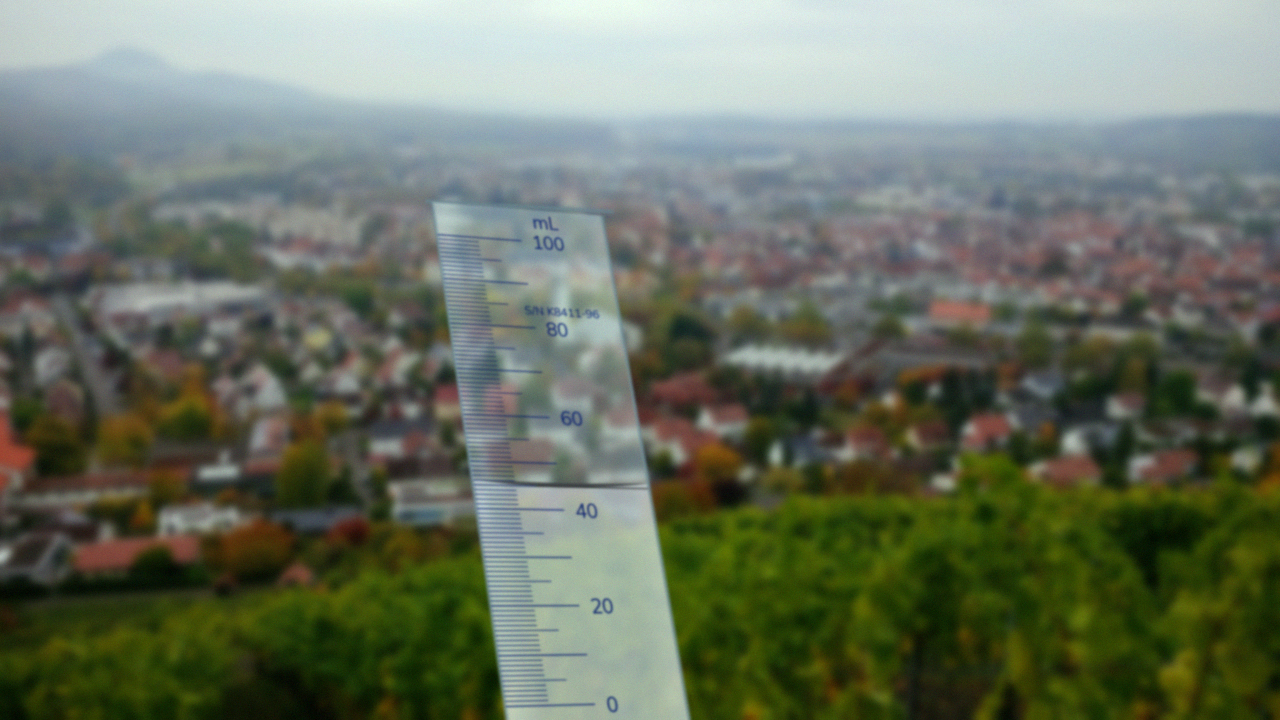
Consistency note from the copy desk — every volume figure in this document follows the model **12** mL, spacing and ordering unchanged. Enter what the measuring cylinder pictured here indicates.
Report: **45** mL
